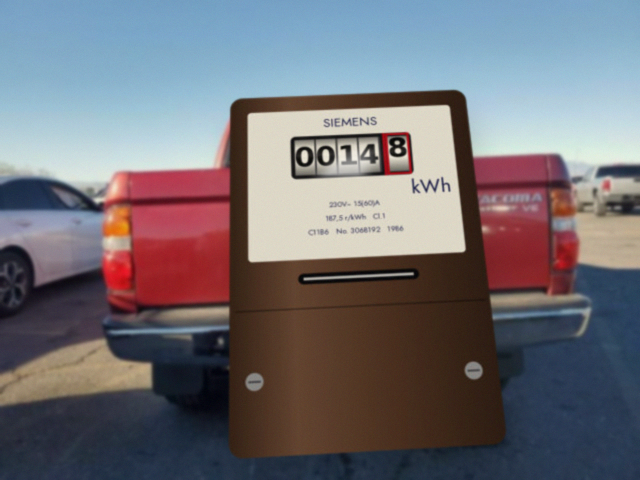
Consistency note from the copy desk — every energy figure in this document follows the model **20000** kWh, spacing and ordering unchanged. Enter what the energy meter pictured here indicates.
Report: **14.8** kWh
